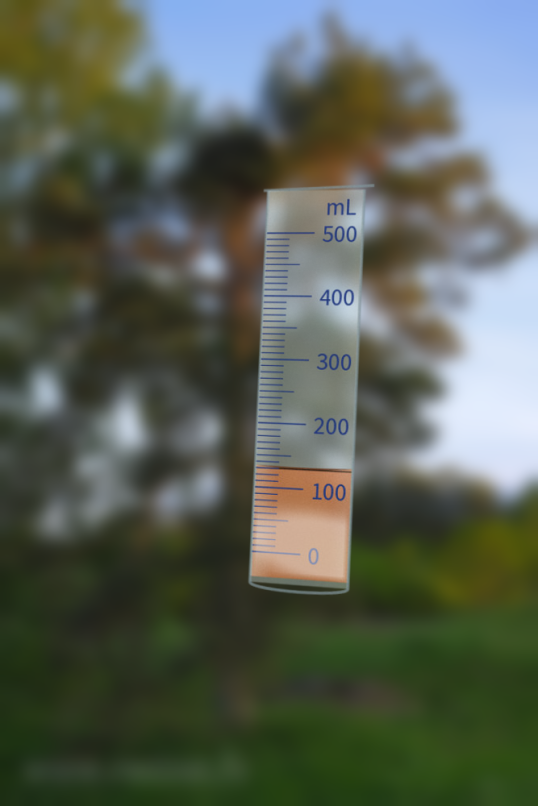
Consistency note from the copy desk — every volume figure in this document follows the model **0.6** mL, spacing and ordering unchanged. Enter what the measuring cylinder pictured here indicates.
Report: **130** mL
